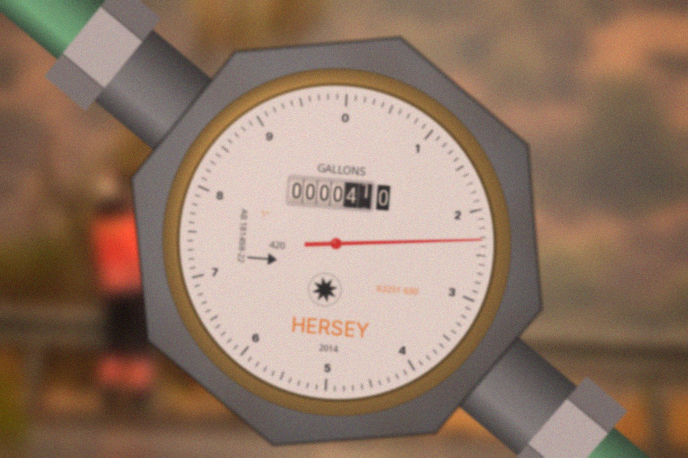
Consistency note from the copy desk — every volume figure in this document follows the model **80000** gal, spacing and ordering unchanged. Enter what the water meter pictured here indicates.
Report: **412.3** gal
